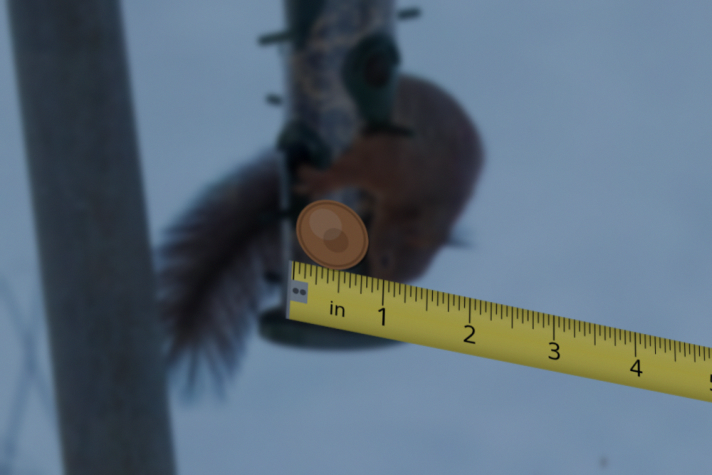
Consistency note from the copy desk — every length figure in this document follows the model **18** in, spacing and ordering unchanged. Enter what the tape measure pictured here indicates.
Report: **0.8125** in
